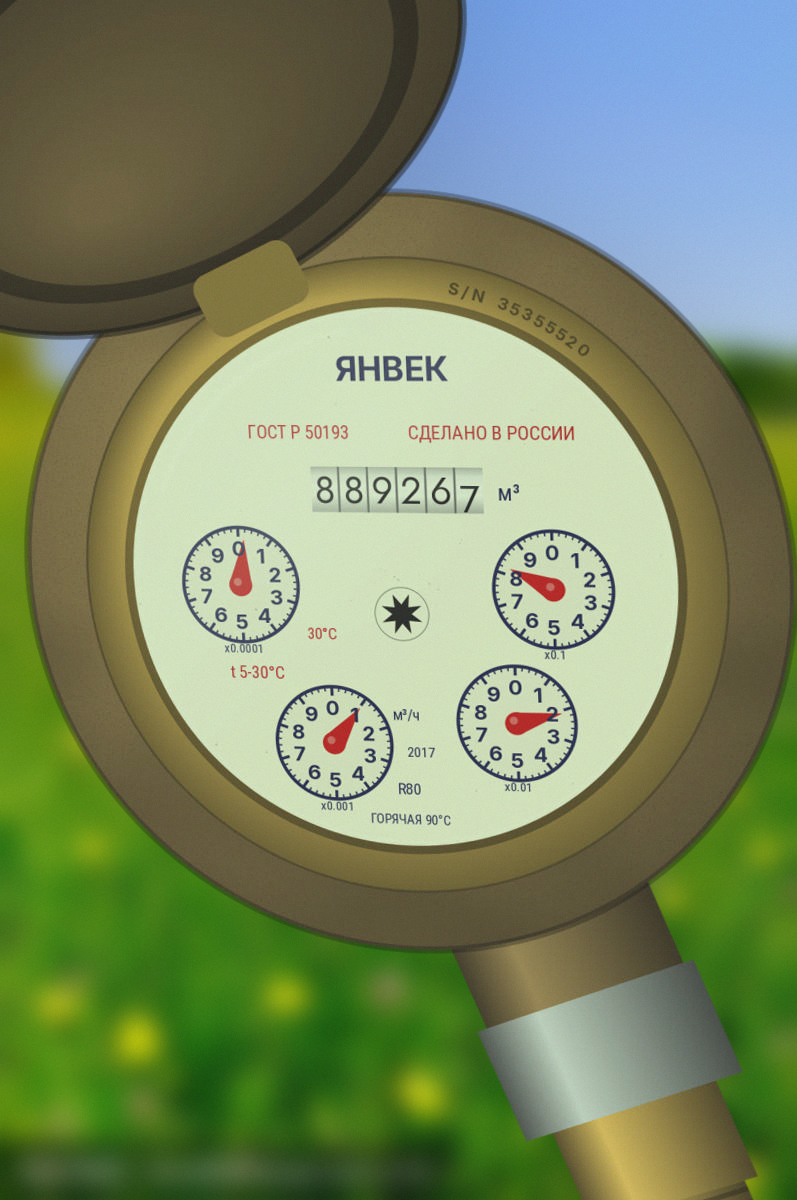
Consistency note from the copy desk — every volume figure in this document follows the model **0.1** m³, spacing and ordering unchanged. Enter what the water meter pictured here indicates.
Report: **889266.8210** m³
